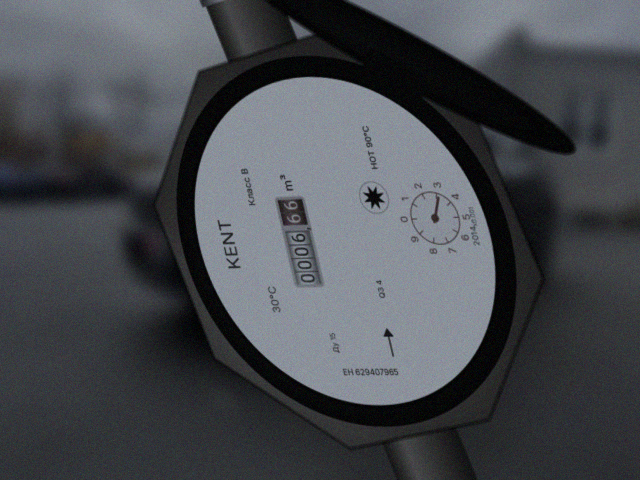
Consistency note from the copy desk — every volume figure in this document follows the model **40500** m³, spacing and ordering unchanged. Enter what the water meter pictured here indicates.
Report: **6.663** m³
